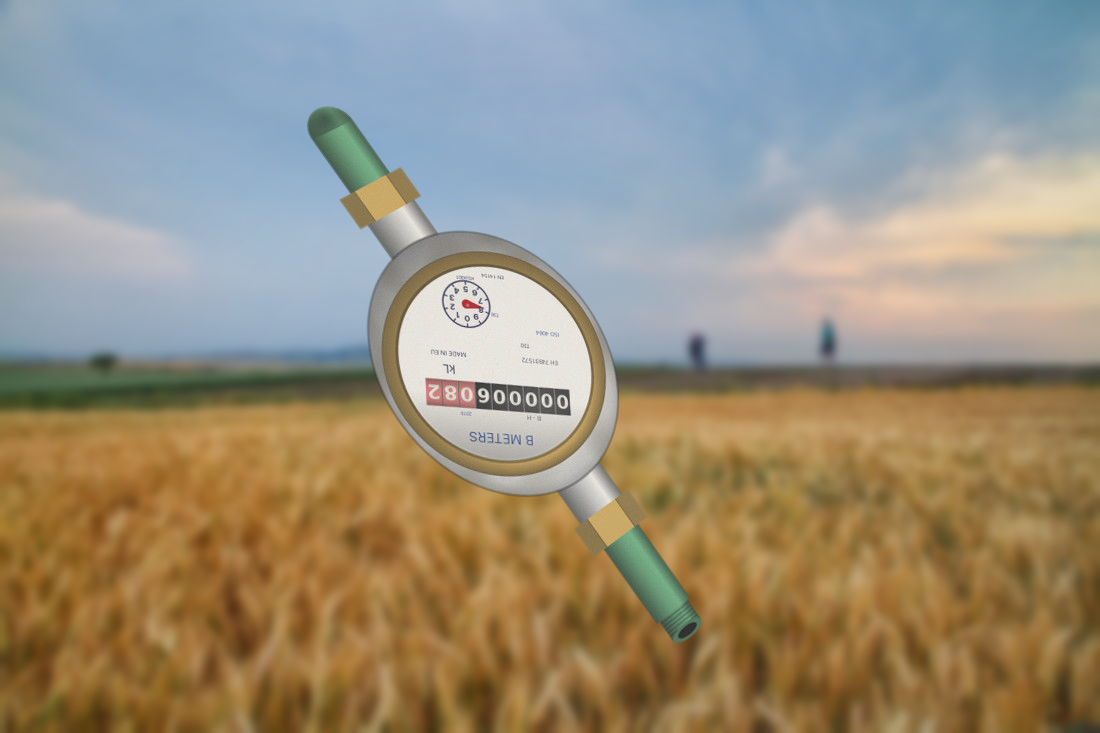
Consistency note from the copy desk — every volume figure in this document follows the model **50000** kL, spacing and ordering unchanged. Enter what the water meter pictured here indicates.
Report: **6.0827** kL
